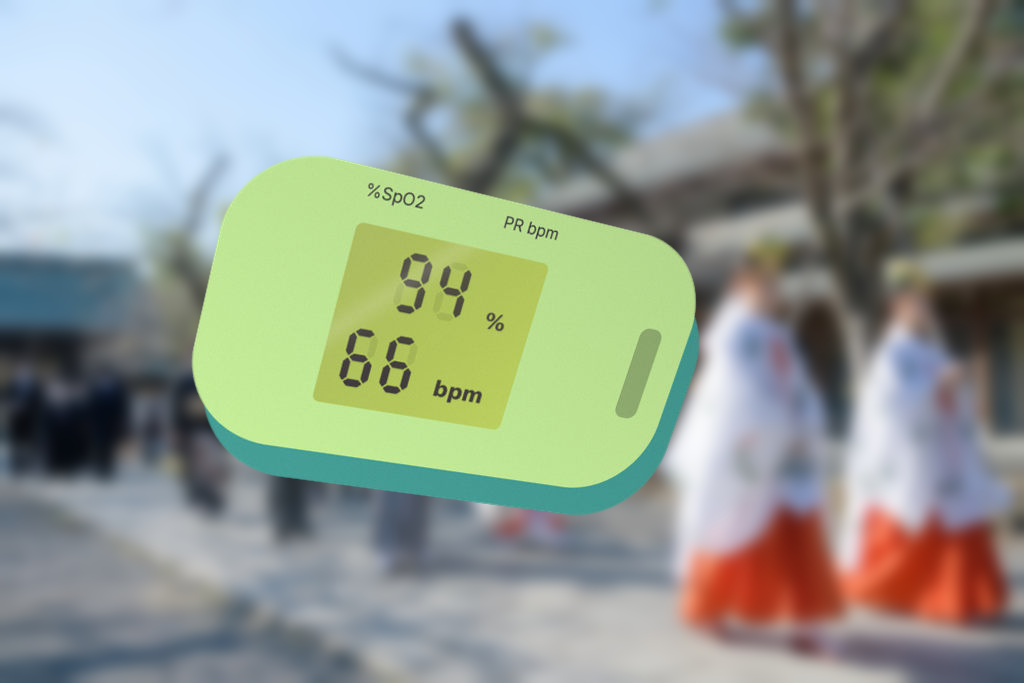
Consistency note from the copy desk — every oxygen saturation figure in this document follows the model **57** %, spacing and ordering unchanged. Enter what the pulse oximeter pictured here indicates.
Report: **94** %
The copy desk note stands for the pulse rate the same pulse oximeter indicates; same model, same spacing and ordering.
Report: **66** bpm
